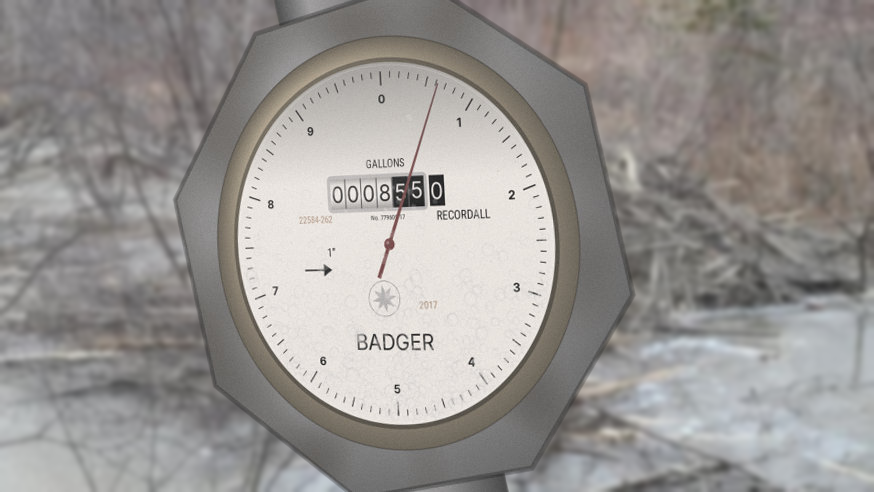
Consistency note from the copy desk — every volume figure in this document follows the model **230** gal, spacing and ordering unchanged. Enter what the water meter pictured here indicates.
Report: **8550.6** gal
